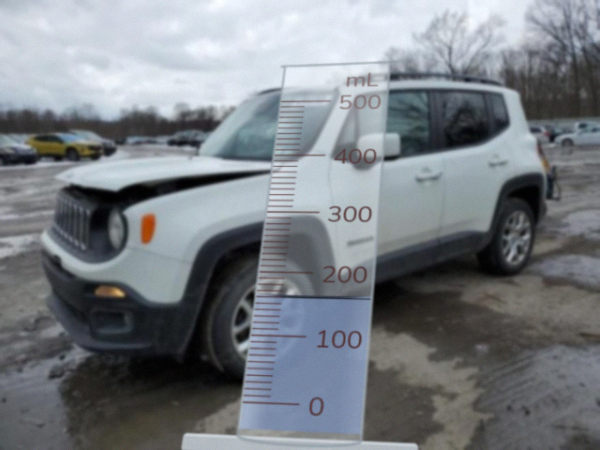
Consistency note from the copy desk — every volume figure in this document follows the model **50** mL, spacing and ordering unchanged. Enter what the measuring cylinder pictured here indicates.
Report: **160** mL
